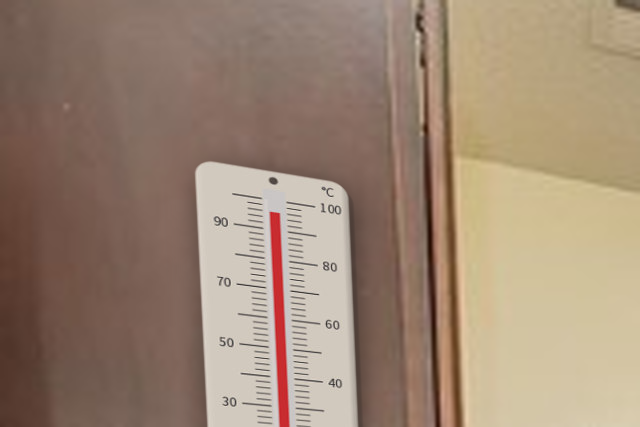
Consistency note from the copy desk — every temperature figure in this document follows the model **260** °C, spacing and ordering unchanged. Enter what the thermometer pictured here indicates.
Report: **96** °C
